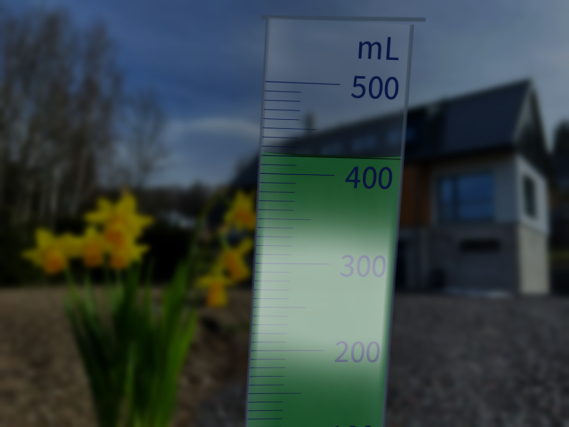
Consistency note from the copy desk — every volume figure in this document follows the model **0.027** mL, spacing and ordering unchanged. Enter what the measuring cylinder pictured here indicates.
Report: **420** mL
